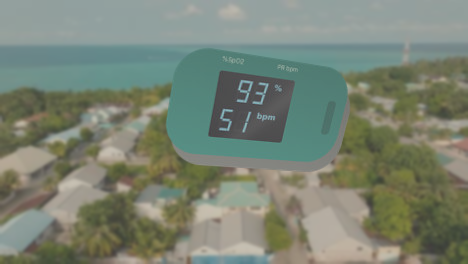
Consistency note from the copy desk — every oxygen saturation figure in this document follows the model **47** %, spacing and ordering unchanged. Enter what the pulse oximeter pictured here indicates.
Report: **93** %
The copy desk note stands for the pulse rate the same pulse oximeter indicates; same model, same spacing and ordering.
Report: **51** bpm
